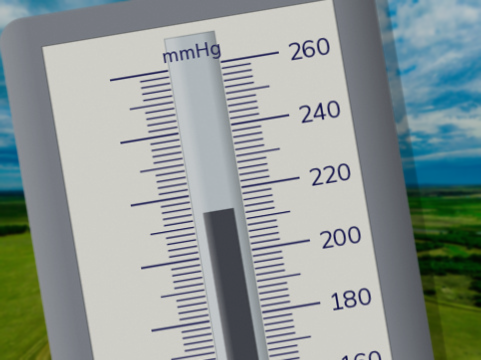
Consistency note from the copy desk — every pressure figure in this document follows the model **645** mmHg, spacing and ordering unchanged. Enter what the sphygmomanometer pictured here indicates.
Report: **214** mmHg
